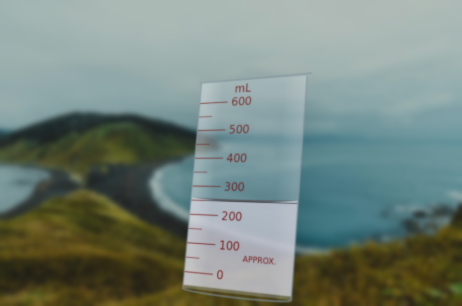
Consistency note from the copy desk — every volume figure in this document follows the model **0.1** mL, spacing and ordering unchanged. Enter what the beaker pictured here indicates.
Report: **250** mL
